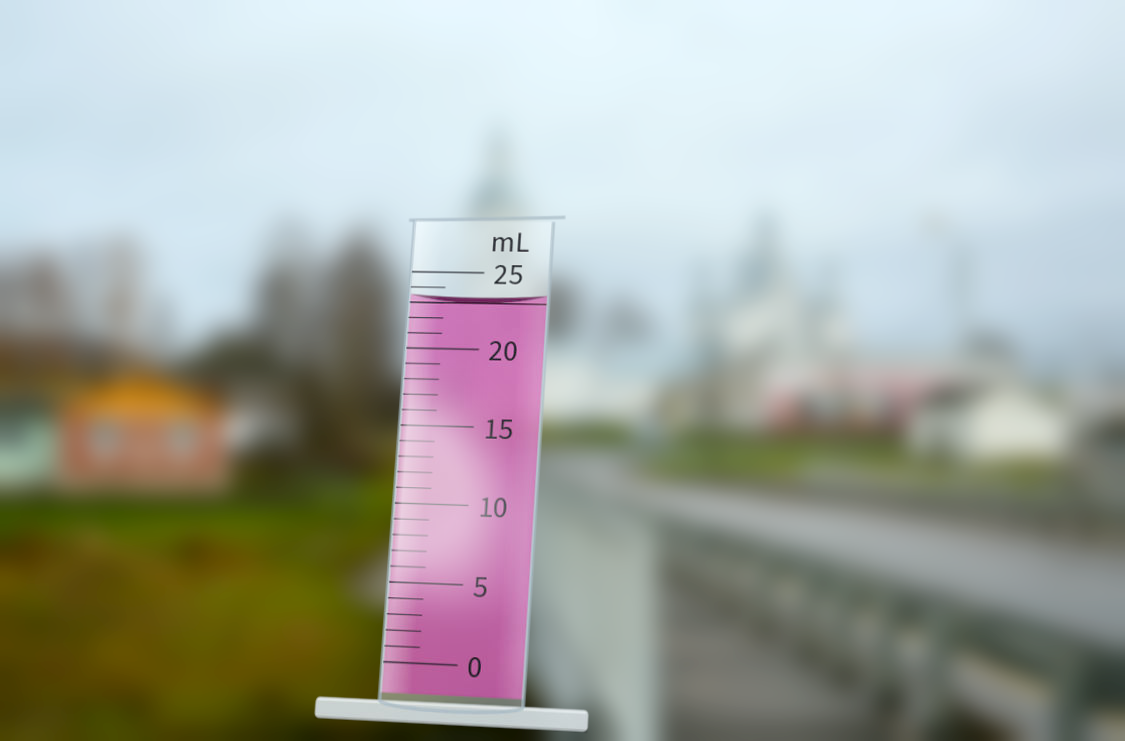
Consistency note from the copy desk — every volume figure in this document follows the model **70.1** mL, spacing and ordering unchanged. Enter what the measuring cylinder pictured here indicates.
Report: **23** mL
